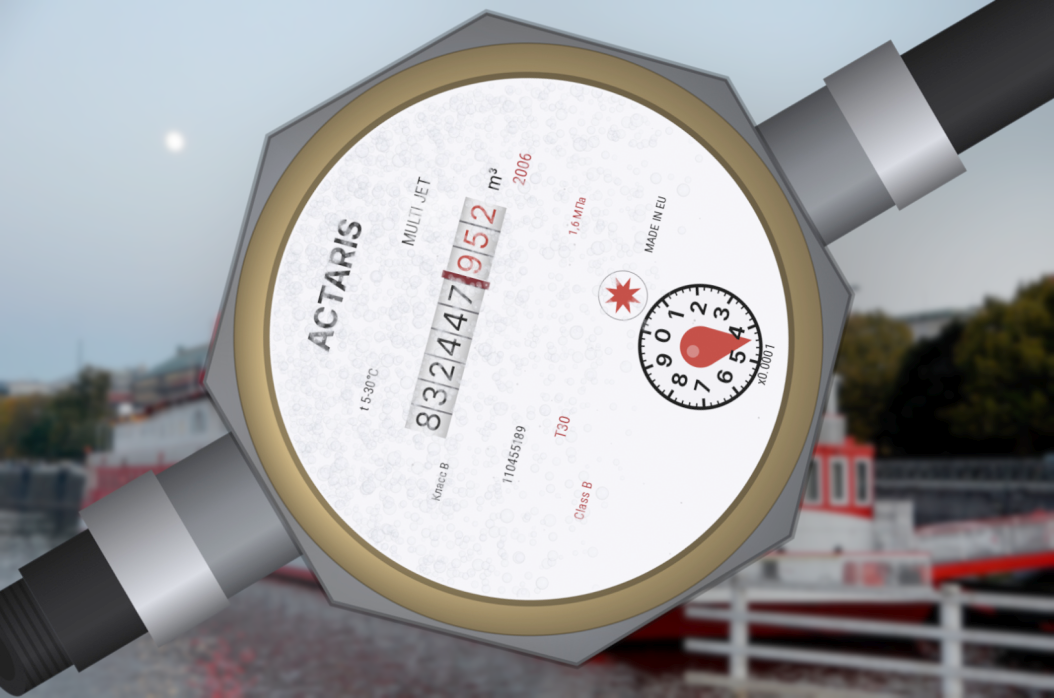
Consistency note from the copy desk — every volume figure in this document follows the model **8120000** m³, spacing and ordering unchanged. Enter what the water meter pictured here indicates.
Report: **832447.9524** m³
